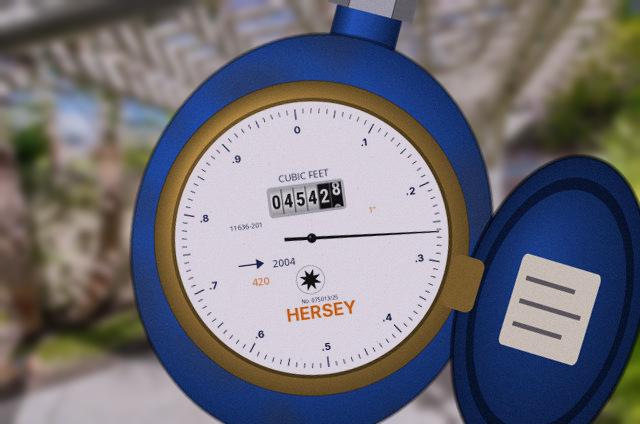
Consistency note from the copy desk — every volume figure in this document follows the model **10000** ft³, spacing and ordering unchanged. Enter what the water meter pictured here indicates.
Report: **45428.26** ft³
